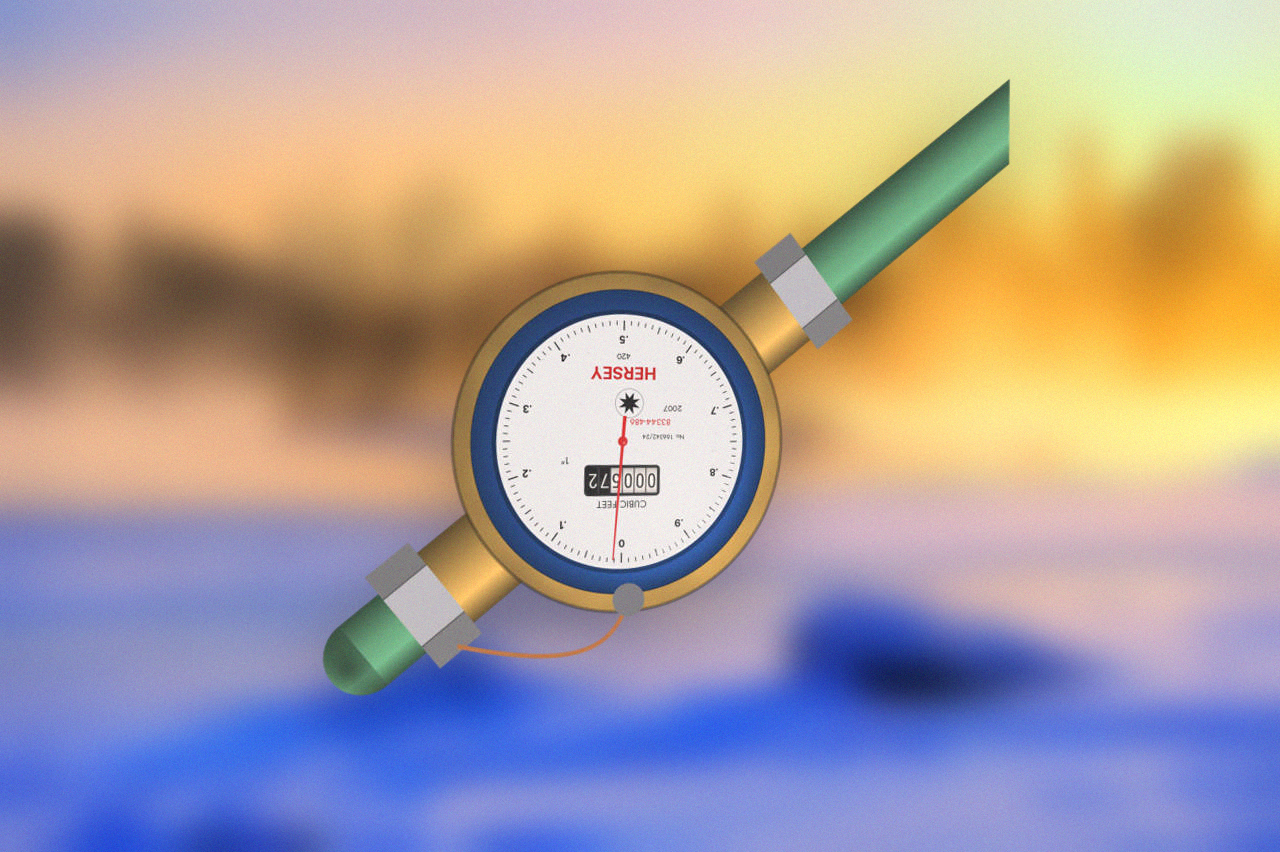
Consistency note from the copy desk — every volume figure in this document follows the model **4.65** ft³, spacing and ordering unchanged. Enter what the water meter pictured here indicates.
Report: **572.01** ft³
